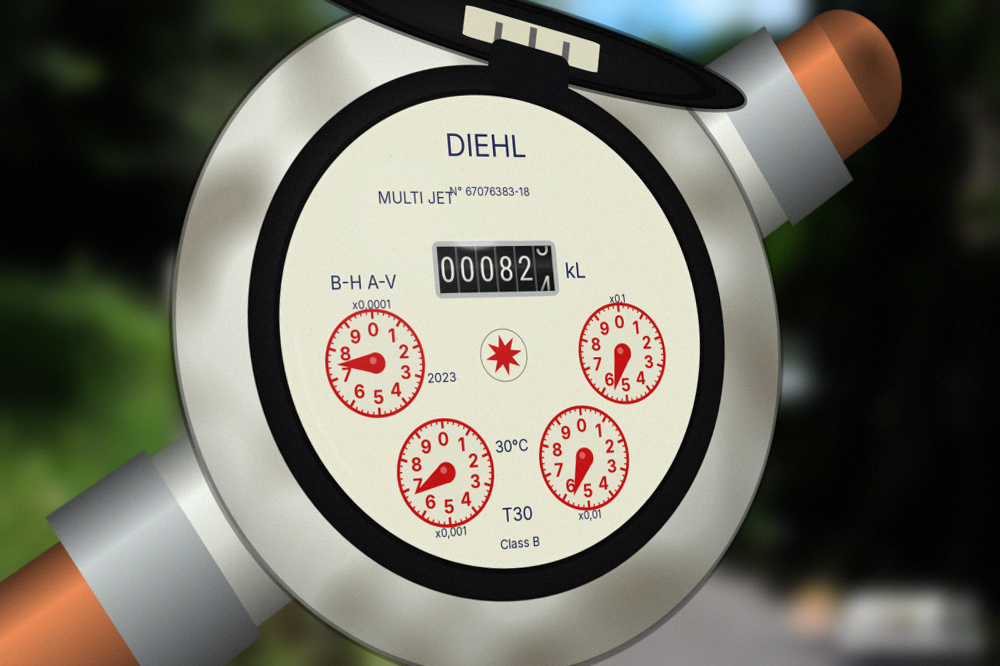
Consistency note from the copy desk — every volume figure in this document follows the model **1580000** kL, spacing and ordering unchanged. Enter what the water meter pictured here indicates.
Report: **823.5567** kL
